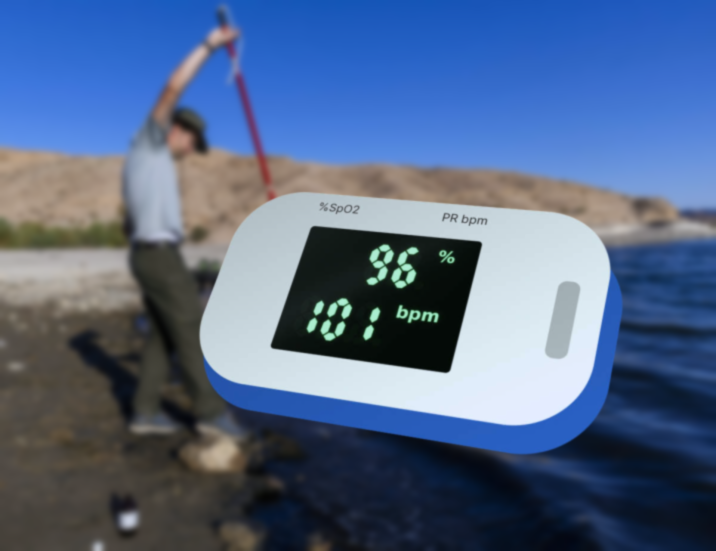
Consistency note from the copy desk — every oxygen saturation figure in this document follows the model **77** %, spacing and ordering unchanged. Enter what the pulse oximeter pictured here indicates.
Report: **96** %
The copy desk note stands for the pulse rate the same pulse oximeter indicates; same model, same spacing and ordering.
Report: **101** bpm
